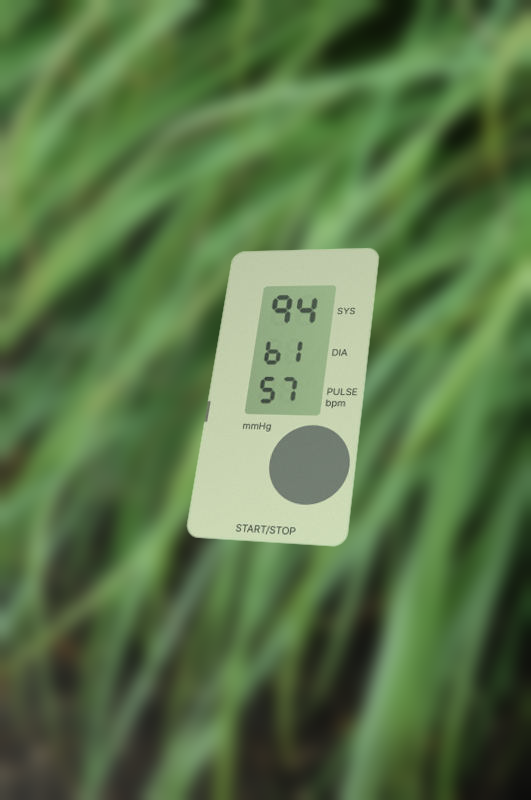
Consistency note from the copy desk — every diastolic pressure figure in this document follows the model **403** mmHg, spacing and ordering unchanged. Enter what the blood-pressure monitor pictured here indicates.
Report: **61** mmHg
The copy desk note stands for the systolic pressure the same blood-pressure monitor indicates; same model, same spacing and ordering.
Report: **94** mmHg
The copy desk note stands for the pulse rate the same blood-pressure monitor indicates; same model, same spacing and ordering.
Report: **57** bpm
